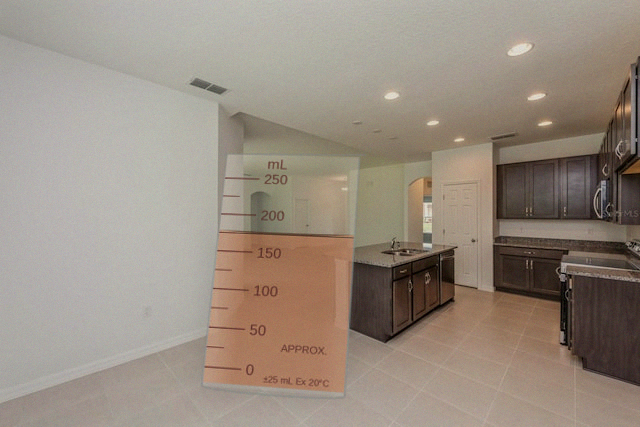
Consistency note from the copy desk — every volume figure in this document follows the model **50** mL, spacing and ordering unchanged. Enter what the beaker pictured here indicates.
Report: **175** mL
